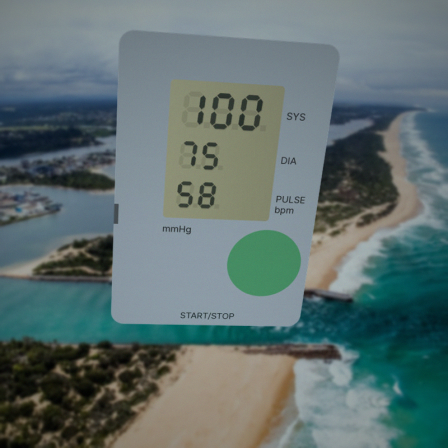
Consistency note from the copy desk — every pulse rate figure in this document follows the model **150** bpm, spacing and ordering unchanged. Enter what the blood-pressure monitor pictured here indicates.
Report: **58** bpm
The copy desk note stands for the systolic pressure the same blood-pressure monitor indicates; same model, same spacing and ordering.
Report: **100** mmHg
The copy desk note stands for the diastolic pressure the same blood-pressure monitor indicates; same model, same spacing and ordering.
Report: **75** mmHg
